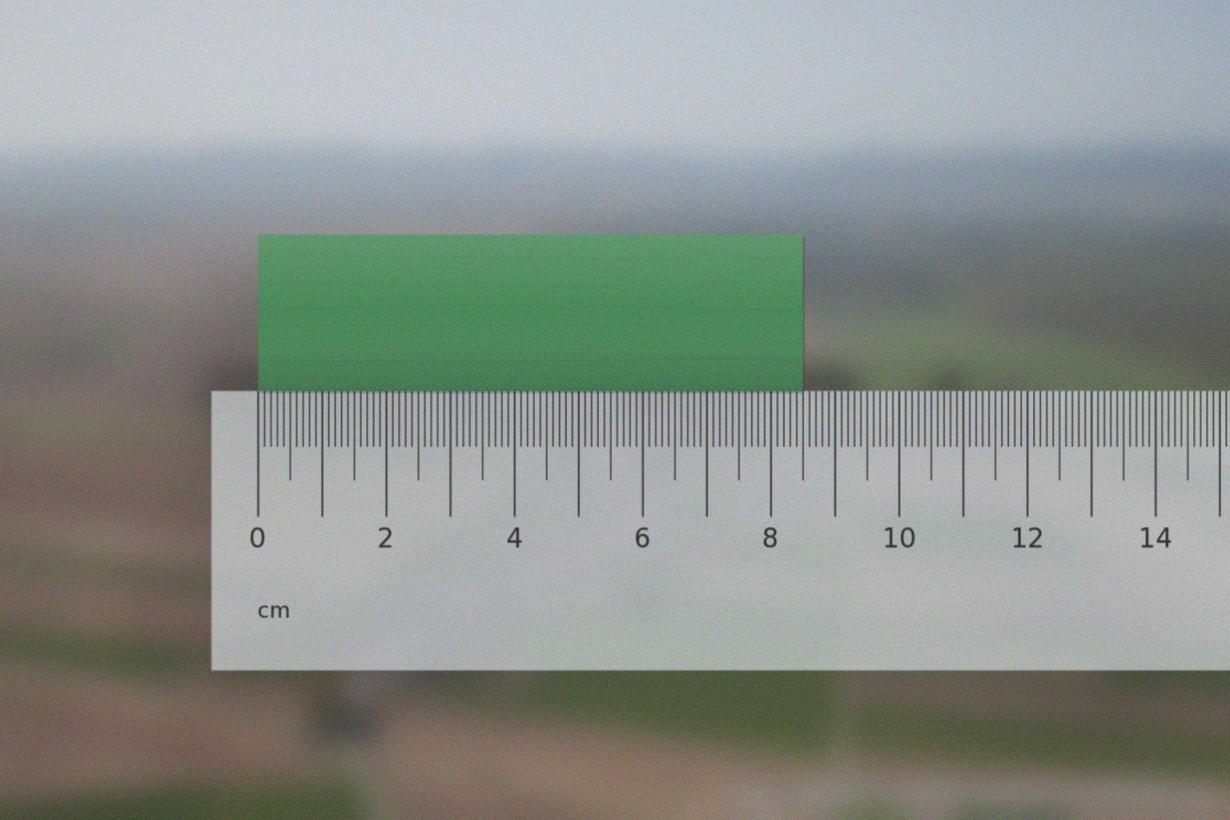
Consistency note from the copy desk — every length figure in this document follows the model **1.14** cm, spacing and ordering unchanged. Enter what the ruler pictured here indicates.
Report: **8.5** cm
